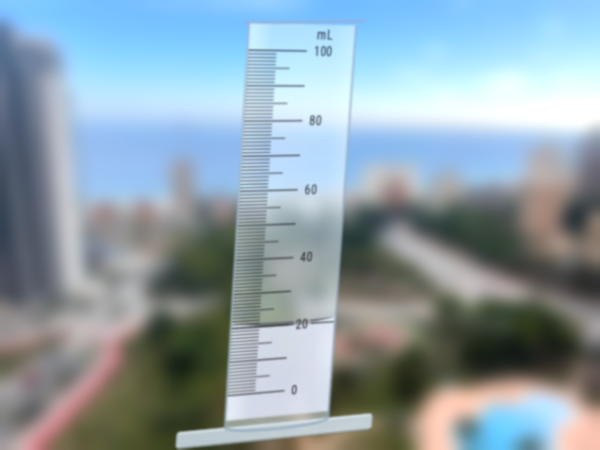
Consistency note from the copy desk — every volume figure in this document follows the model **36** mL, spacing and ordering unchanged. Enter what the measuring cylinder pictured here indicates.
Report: **20** mL
